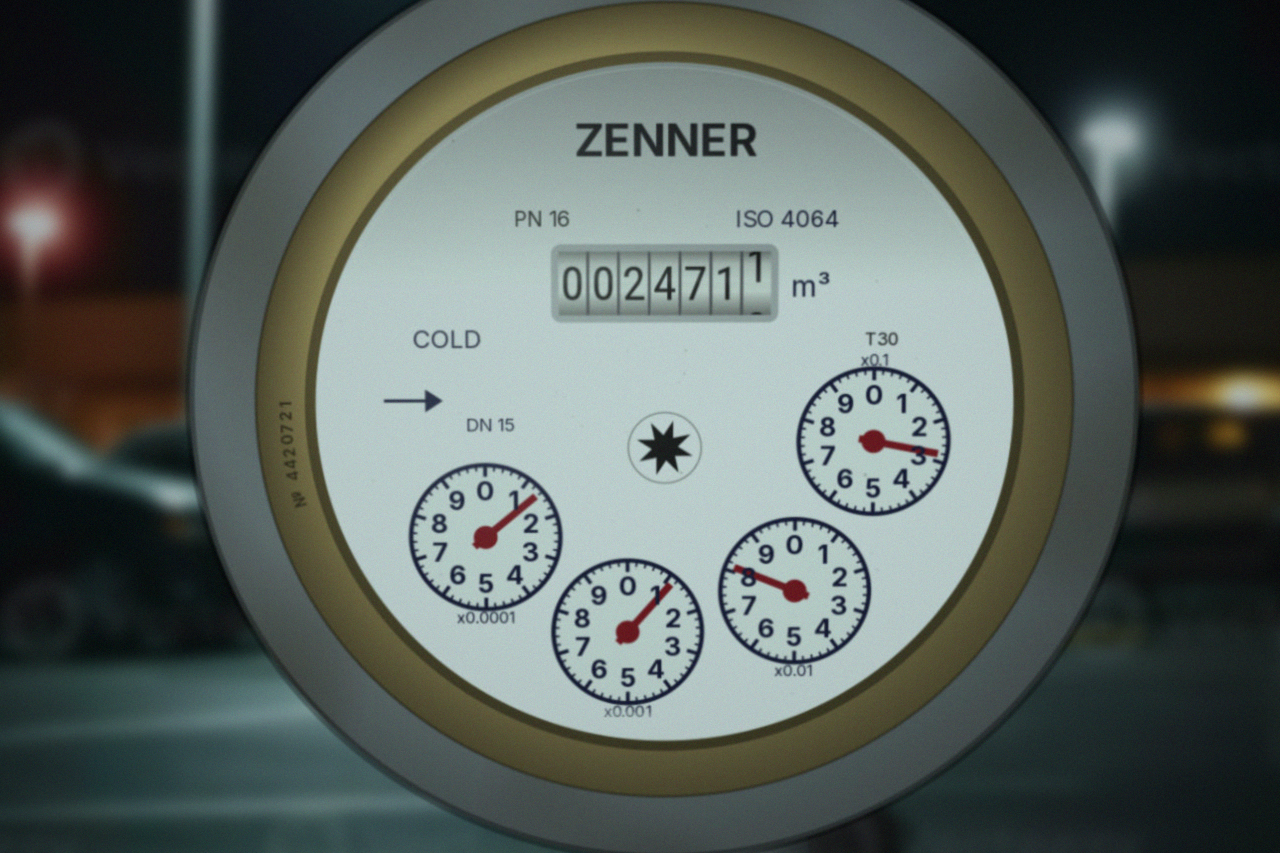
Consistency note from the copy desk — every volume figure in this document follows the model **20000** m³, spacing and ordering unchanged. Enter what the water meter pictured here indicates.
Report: **24711.2811** m³
